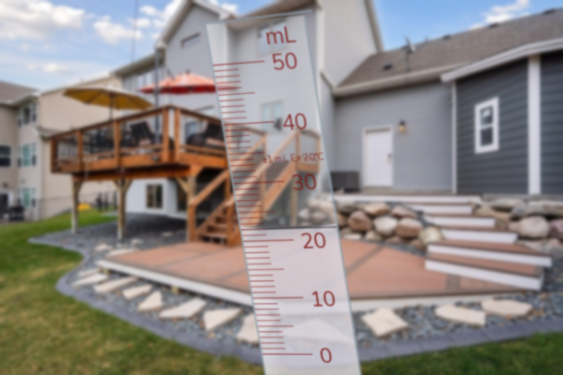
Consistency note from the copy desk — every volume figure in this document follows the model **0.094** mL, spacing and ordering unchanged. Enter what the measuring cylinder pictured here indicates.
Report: **22** mL
